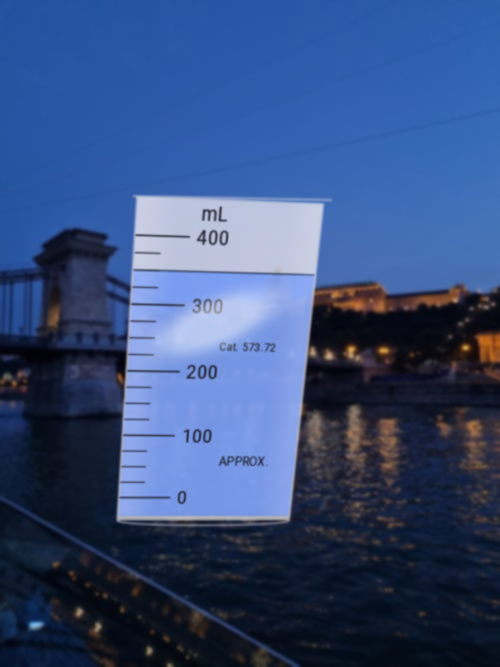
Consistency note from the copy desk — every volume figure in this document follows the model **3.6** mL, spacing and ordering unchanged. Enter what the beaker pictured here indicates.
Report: **350** mL
